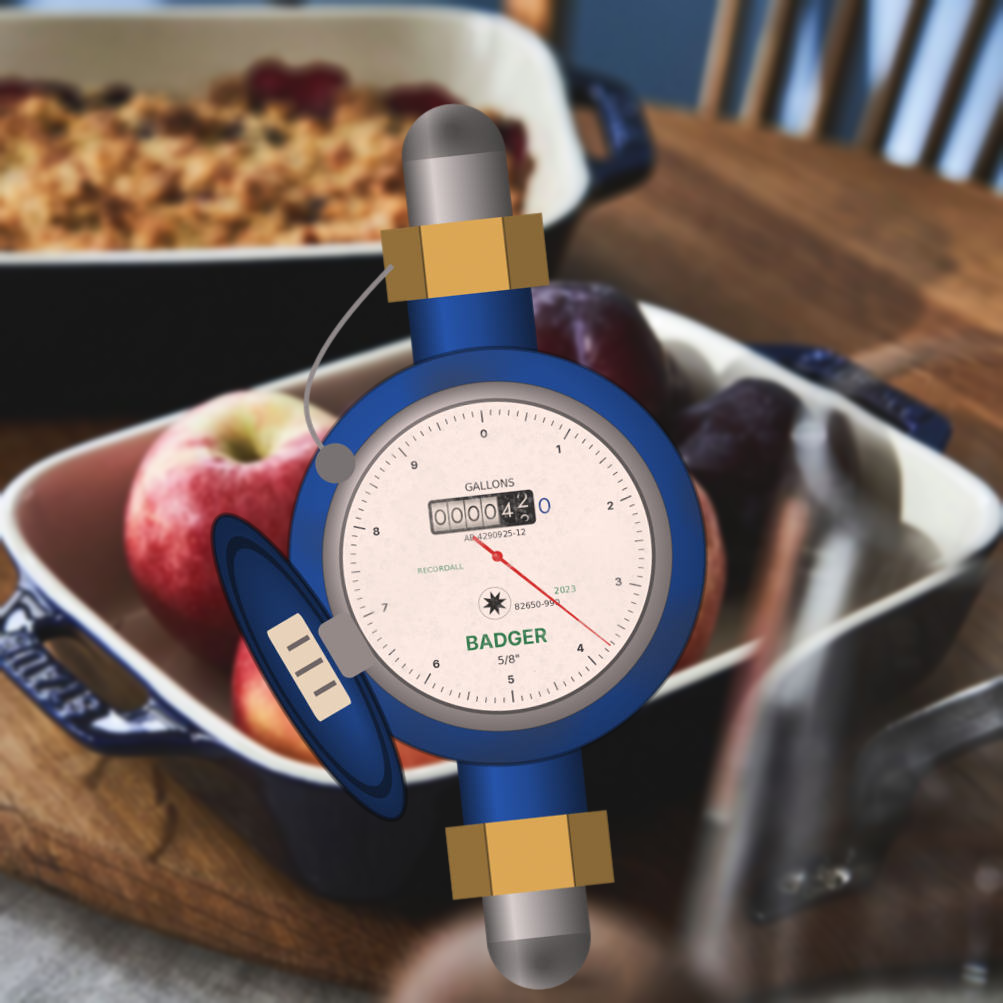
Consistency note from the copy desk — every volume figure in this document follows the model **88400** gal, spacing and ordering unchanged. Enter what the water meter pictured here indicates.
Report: **423.7** gal
